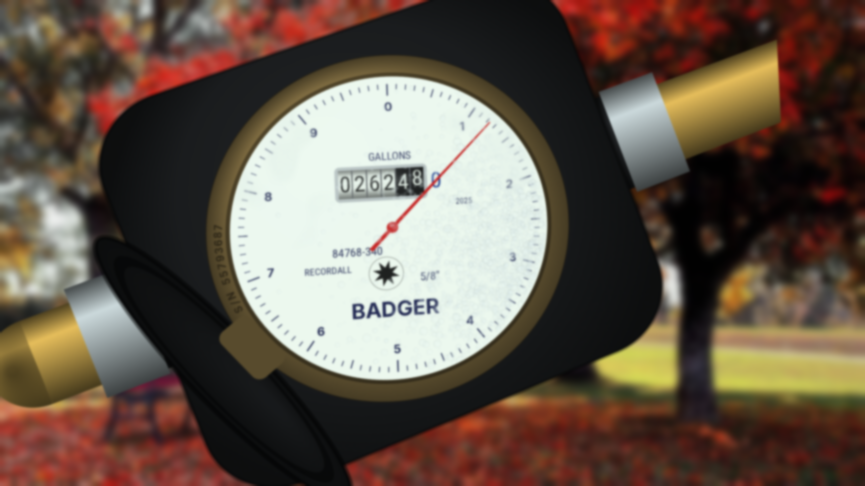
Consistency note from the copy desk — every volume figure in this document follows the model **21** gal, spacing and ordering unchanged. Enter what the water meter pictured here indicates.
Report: **262481.2** gal
